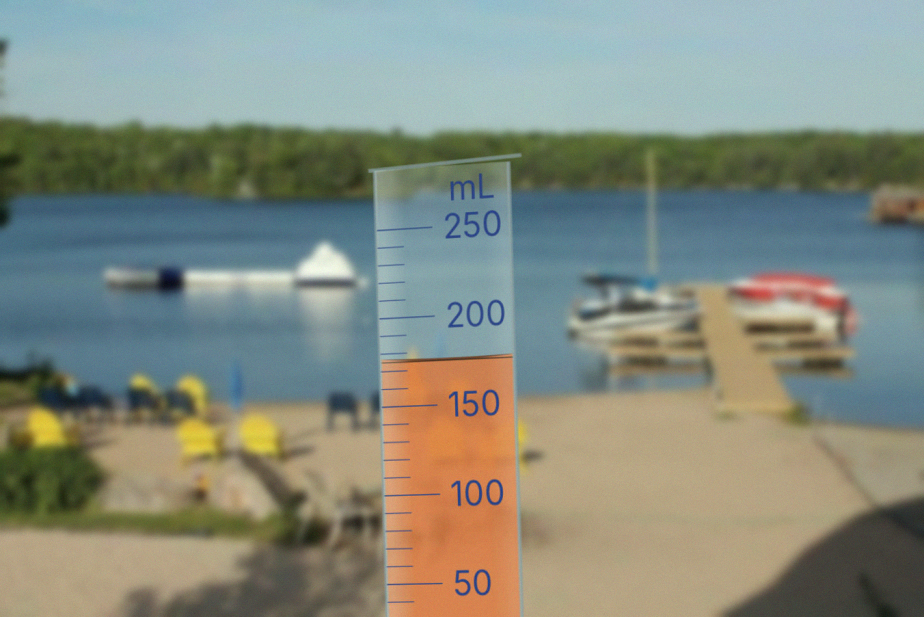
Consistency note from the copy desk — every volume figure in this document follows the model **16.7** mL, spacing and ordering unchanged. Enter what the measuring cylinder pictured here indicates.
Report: **175** mL
